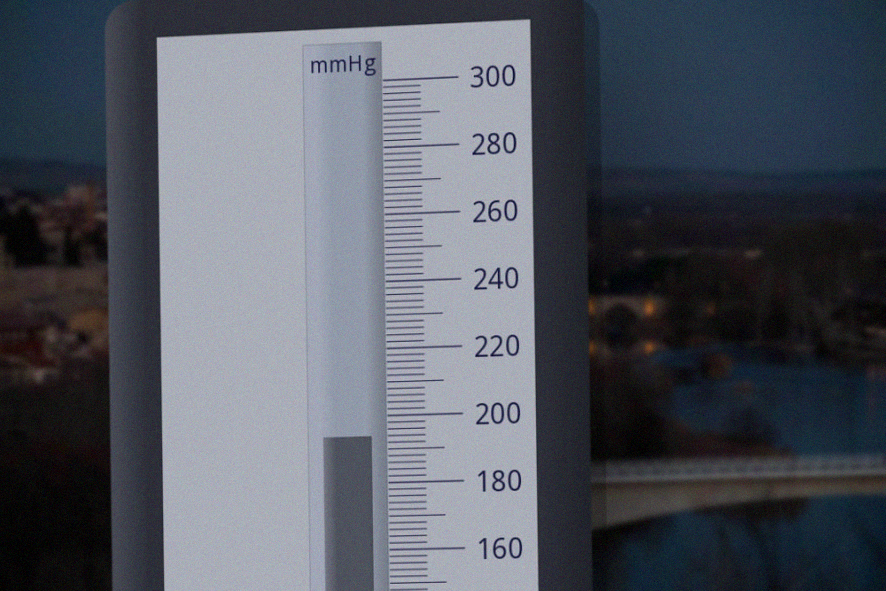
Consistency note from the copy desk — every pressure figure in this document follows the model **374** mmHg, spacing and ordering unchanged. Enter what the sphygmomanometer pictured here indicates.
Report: **194** mmHg
